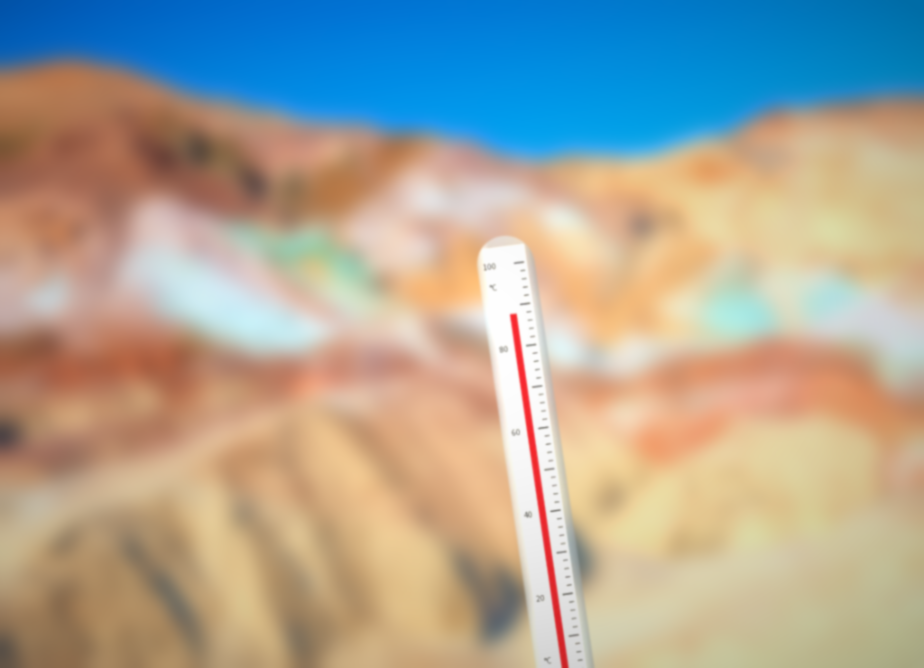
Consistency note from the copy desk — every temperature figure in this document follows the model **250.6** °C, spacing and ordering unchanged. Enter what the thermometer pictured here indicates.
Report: **88** °C
